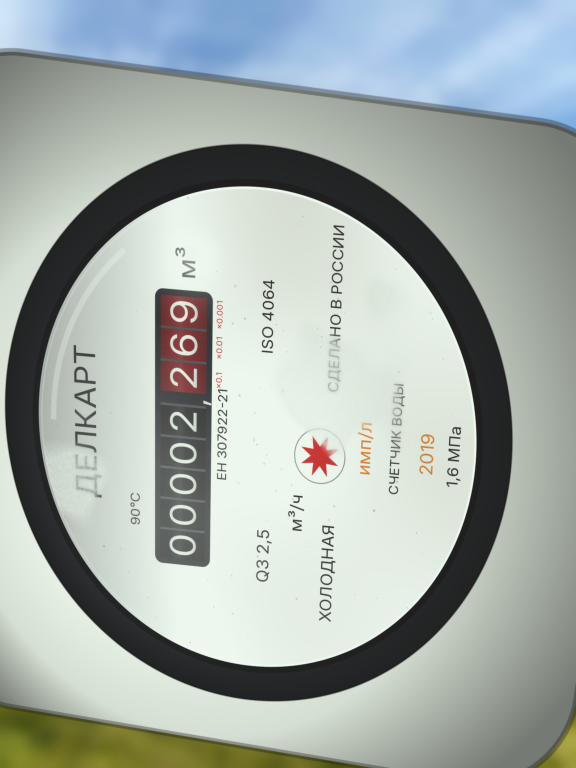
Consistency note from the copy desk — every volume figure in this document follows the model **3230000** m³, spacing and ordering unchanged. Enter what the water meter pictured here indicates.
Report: **2.269** m³
